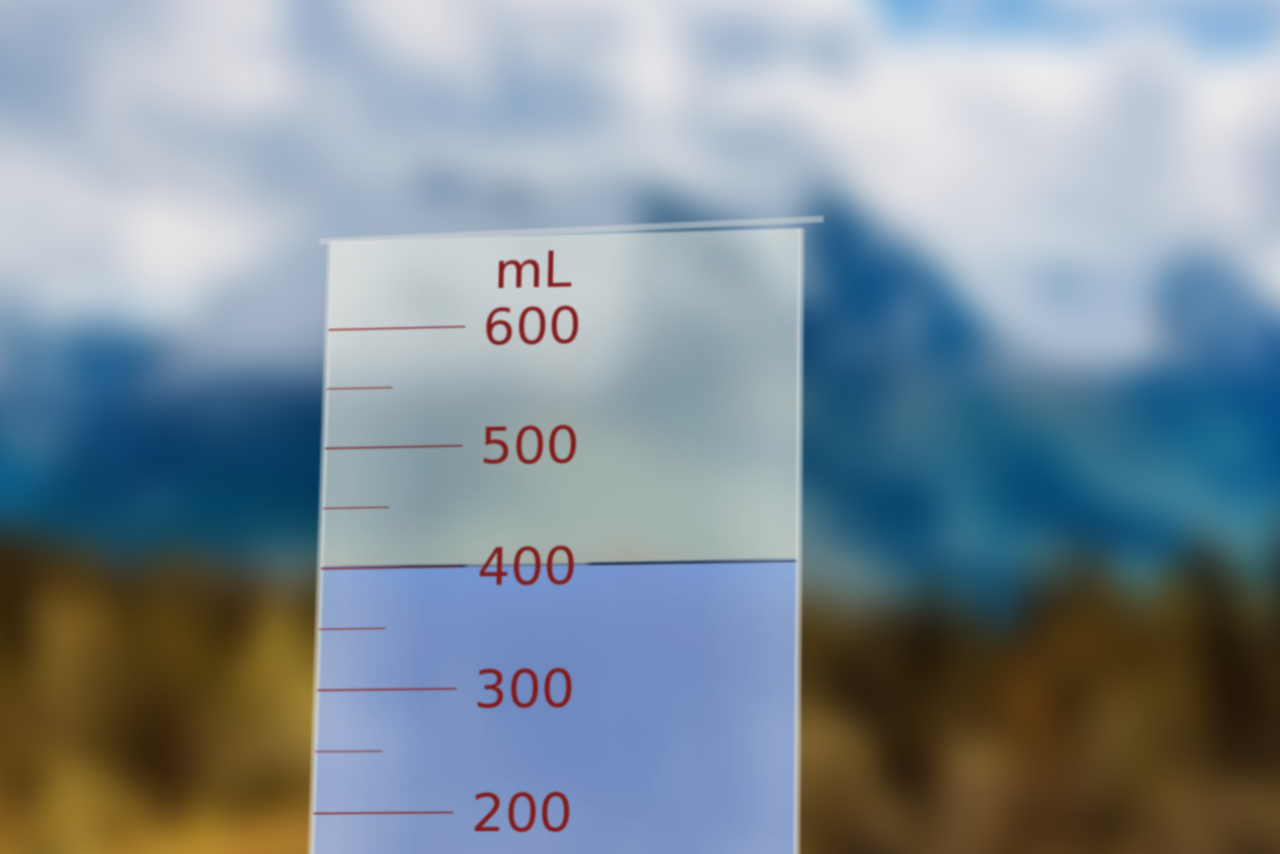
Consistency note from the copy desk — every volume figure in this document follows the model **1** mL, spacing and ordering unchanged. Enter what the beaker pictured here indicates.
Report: **400** mL
